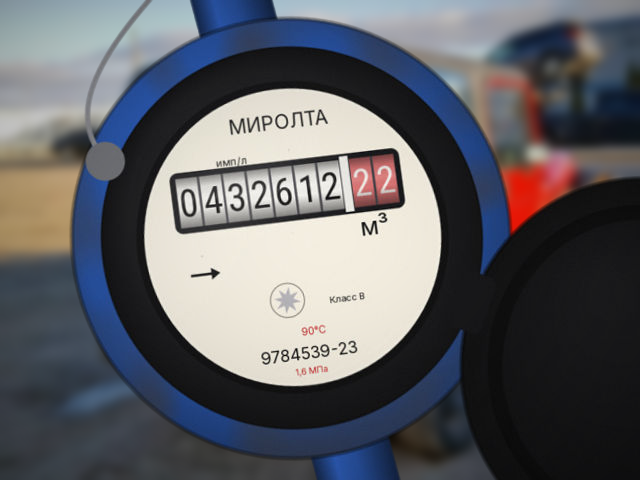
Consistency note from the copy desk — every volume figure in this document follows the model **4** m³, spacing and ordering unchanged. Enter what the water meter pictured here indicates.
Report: **432612.22** m³
